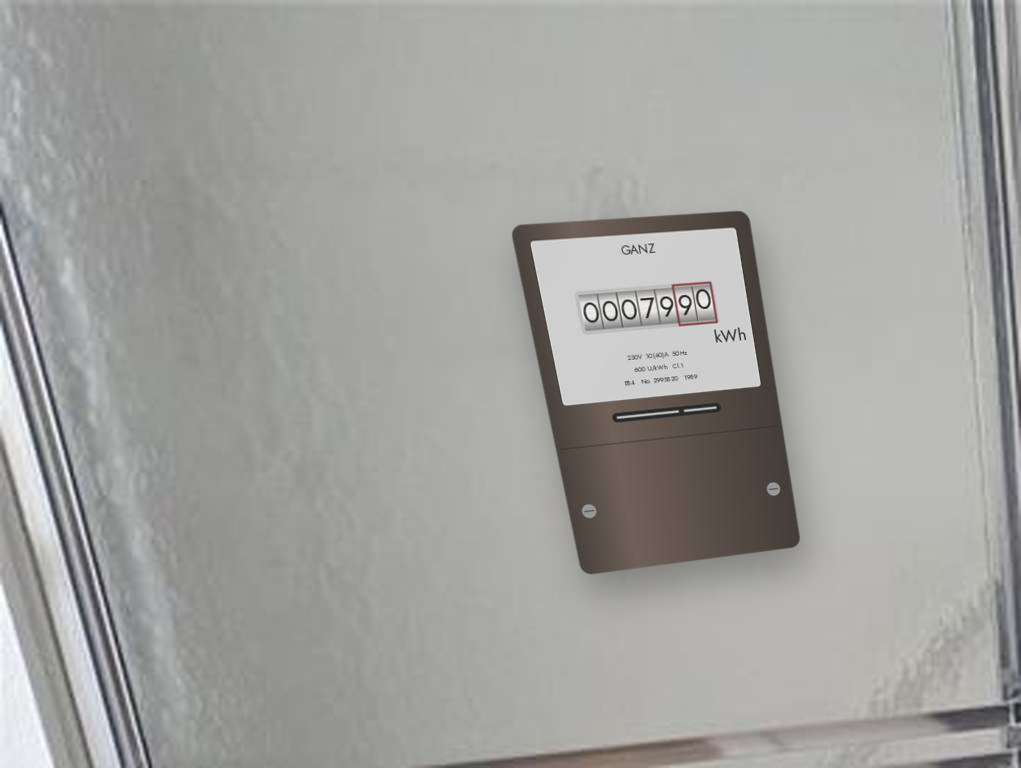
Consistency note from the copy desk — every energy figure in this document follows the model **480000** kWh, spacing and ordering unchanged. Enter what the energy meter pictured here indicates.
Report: **79.90** kWh
